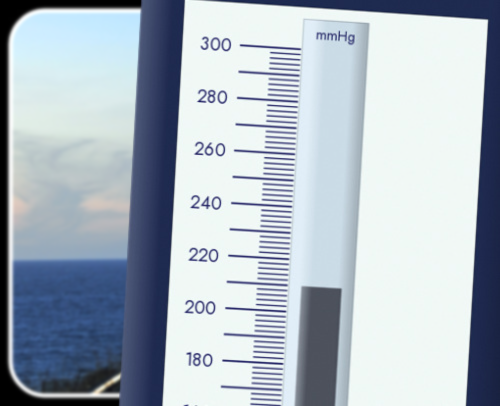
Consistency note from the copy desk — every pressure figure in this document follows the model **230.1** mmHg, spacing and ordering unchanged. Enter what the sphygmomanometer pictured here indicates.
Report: **210** mmHg
